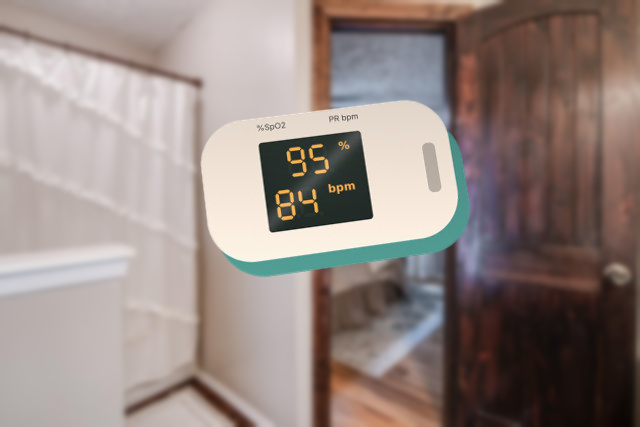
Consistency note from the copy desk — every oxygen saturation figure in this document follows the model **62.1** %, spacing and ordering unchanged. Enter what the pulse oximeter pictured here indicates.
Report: **95** %
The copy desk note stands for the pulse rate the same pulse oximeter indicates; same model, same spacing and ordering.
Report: **84** bpm
